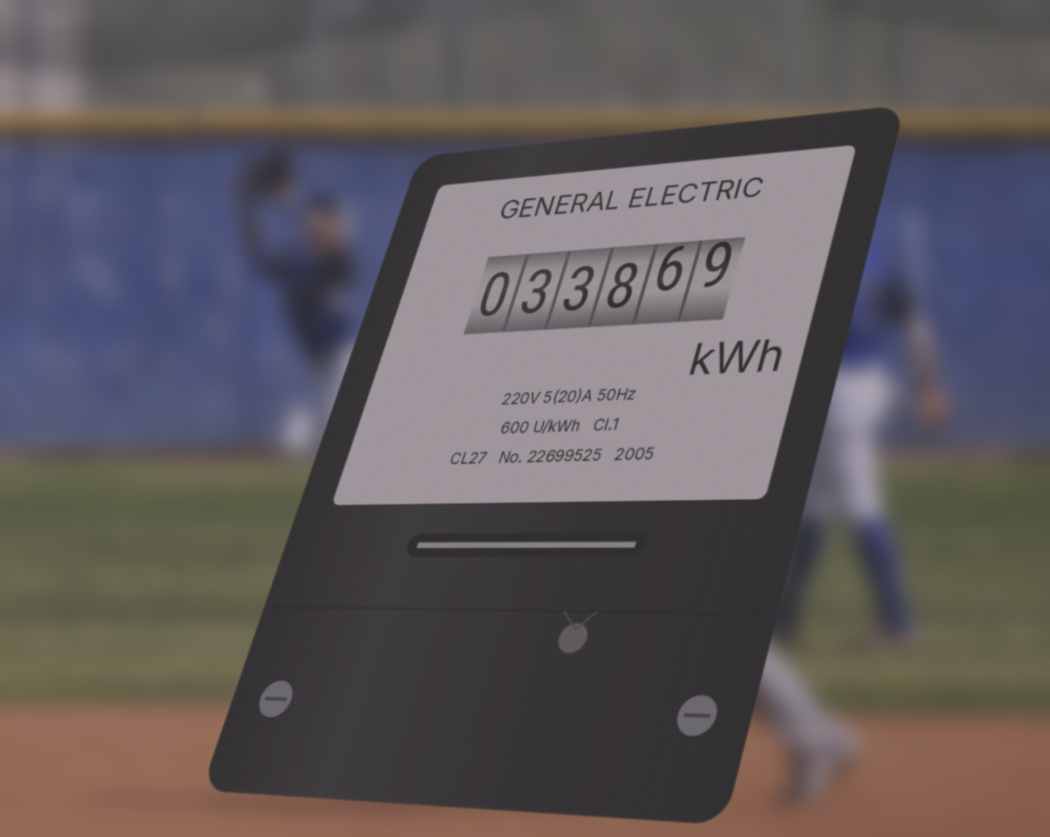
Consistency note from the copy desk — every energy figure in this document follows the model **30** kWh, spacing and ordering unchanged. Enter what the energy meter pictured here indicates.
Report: **33869** kWh
